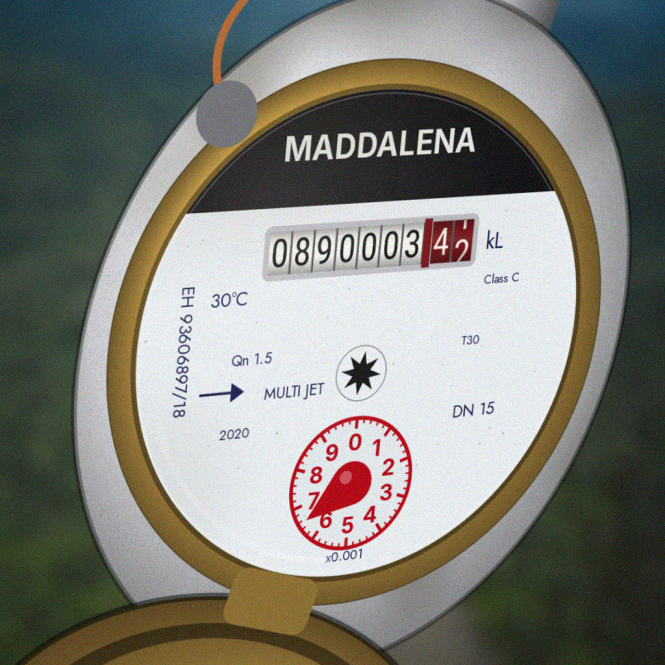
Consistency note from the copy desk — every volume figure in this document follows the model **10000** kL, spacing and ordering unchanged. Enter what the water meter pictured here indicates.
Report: **890003.416** kL
